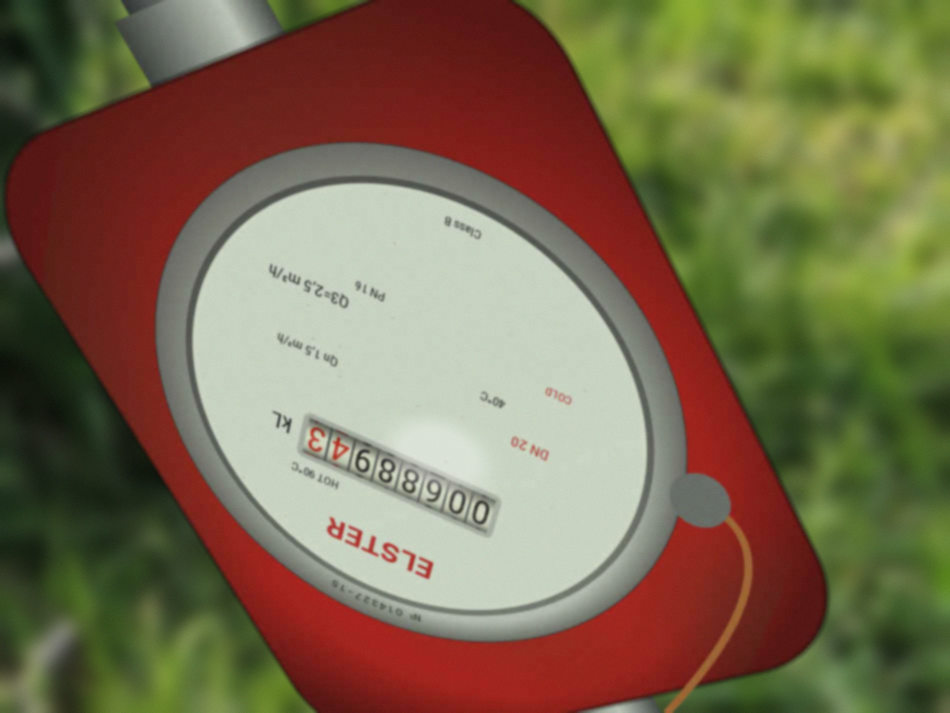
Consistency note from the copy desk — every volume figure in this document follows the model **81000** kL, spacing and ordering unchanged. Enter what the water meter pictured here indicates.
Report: **6889.43** kL
